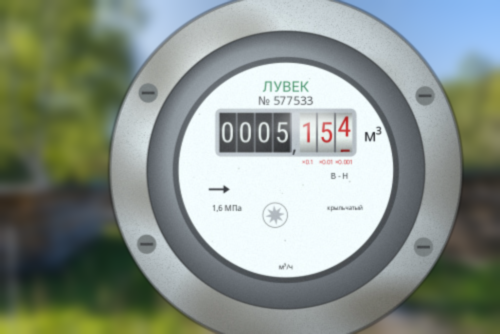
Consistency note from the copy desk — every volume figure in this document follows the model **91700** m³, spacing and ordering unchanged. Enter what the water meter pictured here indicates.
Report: **5.154** m³
